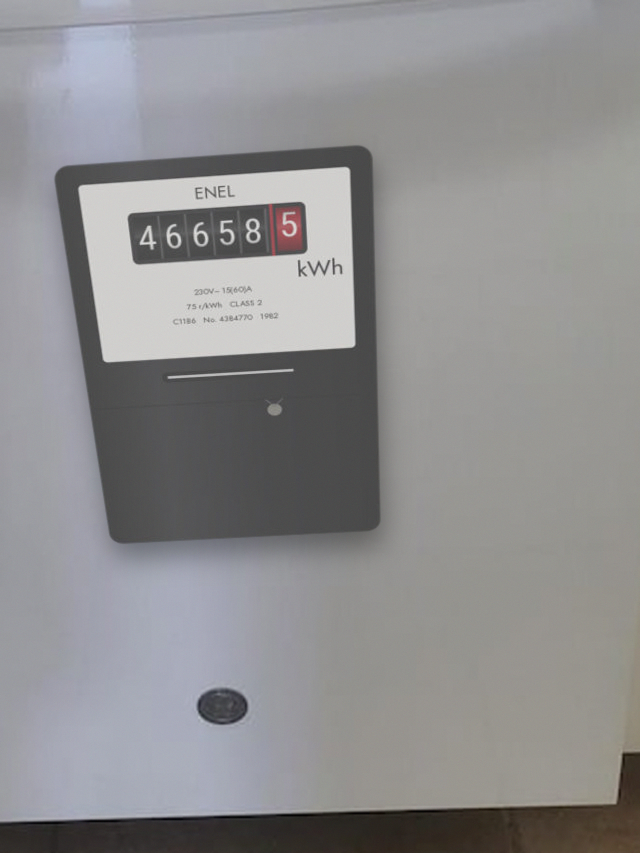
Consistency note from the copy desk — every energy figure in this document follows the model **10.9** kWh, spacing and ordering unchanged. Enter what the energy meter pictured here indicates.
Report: **46658.5** kWh
